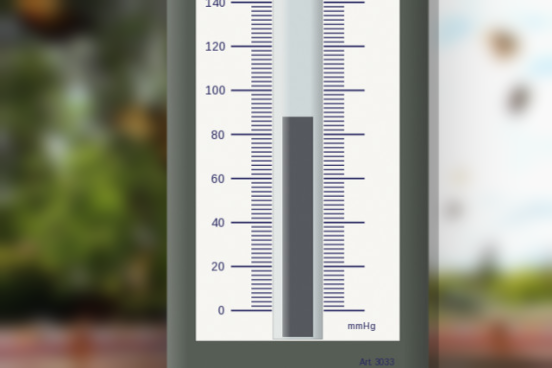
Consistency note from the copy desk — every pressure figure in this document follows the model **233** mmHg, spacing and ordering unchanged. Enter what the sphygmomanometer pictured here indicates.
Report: **88** mmHg
